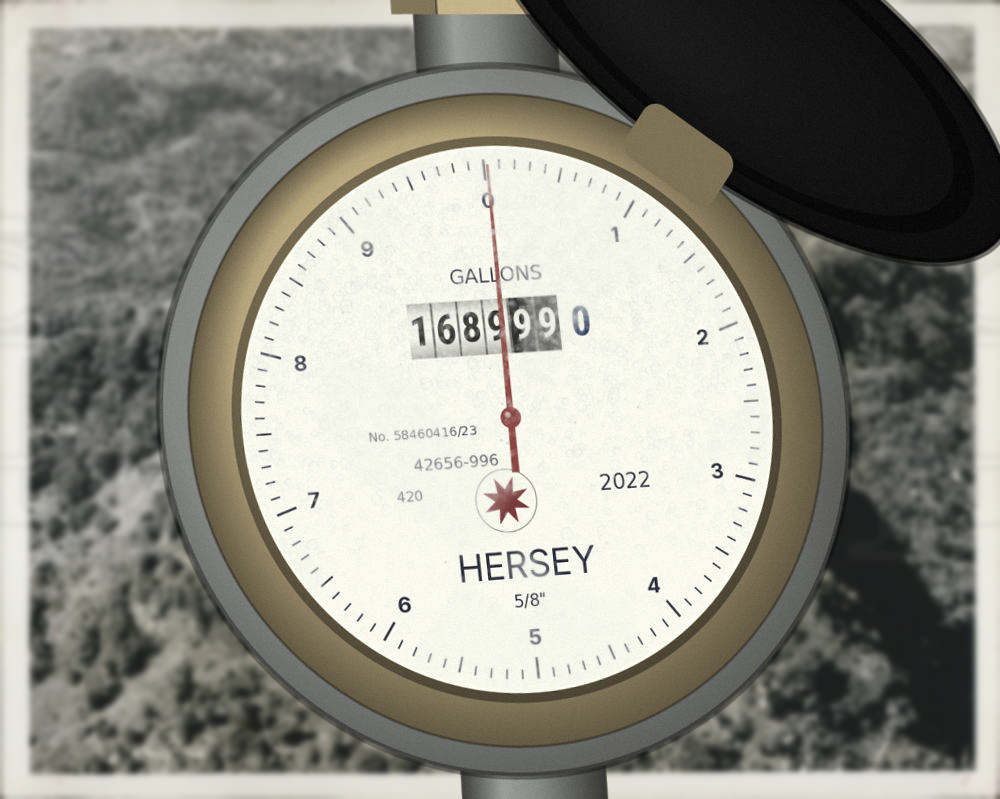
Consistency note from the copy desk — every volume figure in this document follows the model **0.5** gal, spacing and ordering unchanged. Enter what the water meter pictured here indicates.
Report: **1689990.0** gal
